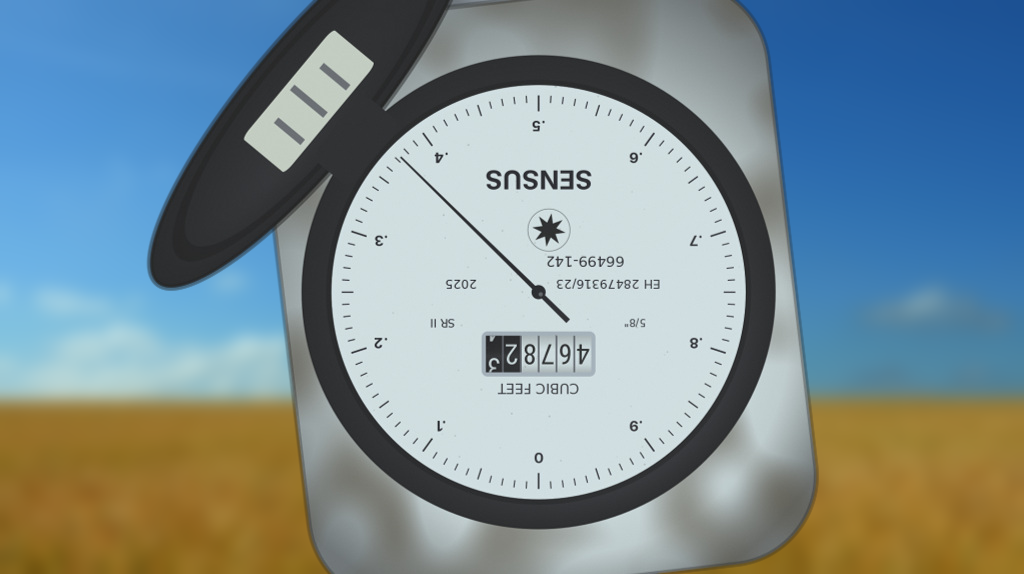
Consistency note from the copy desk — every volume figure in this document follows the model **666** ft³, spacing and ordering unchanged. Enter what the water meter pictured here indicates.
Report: **467823.37** ft³
